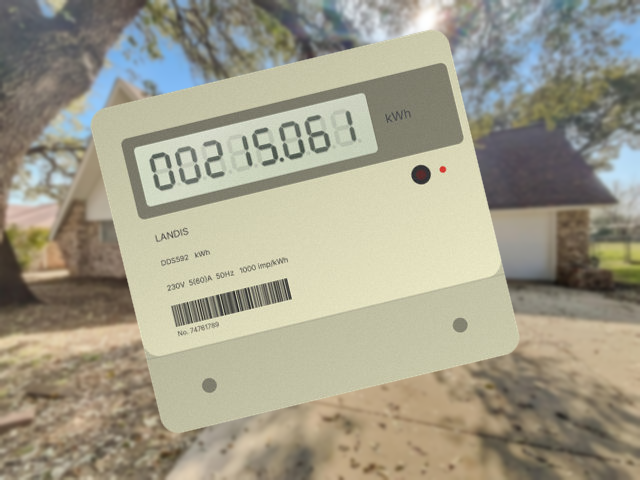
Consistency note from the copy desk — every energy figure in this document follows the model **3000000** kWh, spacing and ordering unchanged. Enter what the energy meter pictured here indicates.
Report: **215.061** kWh
